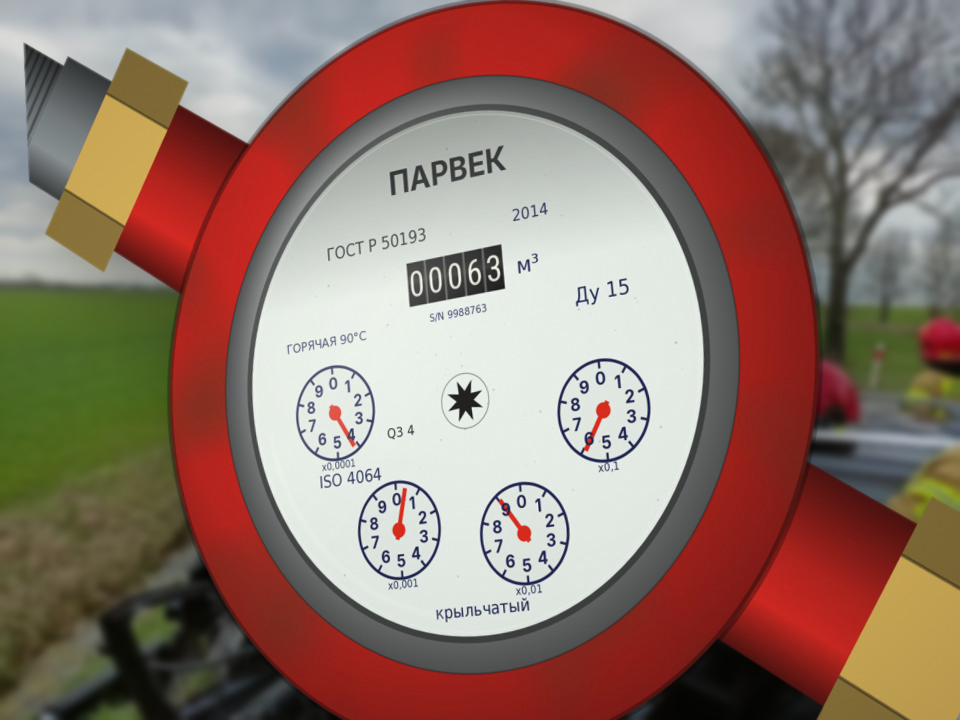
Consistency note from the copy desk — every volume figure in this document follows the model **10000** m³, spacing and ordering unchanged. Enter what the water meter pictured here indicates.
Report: **63.5904** m³
